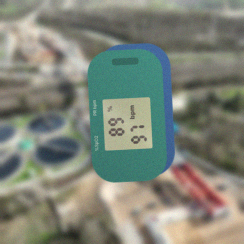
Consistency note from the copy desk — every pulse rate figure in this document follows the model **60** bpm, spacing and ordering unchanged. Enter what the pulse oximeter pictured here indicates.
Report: **97** bpm
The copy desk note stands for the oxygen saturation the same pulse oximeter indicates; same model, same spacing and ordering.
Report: **89** %
